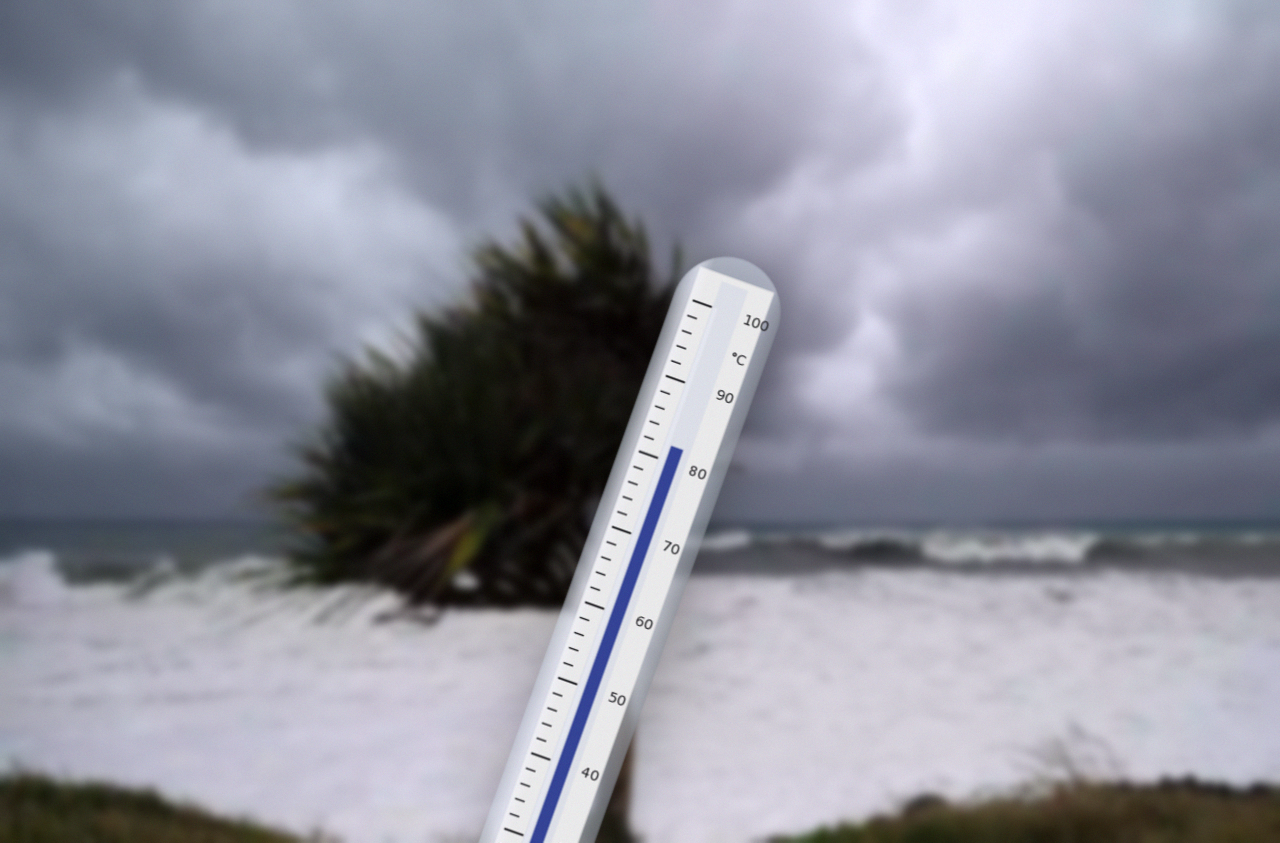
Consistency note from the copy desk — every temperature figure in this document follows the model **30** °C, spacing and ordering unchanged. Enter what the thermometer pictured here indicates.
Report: **82** °C
